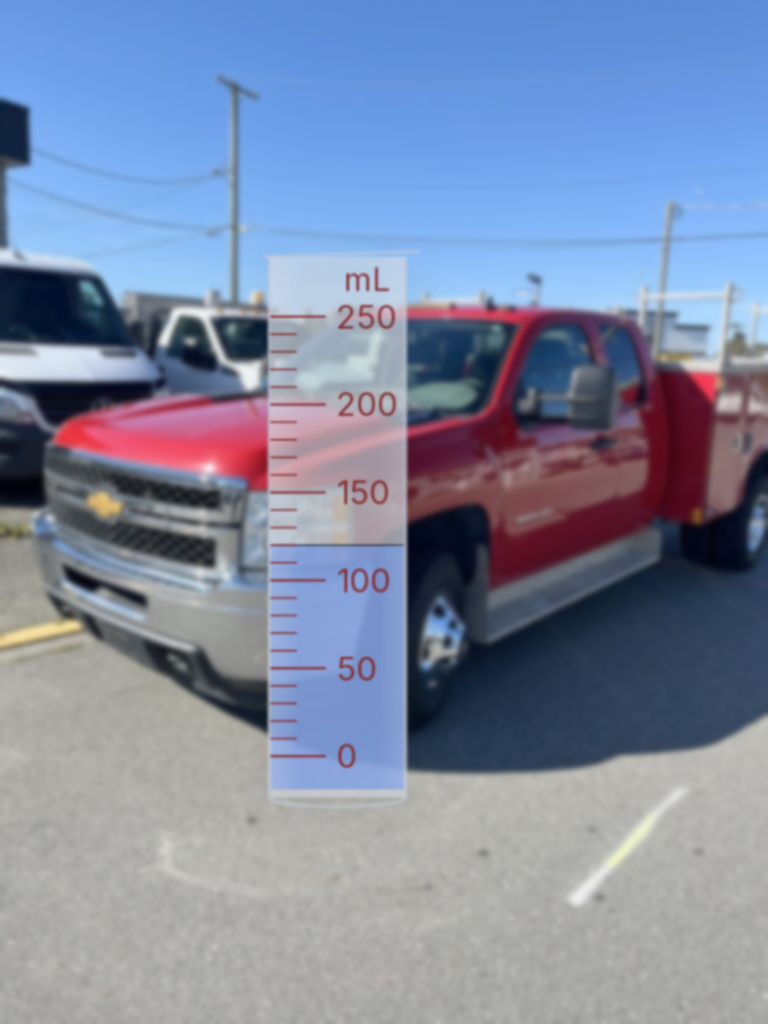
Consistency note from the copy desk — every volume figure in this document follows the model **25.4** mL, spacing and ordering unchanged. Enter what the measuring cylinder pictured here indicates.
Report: **120** mL
